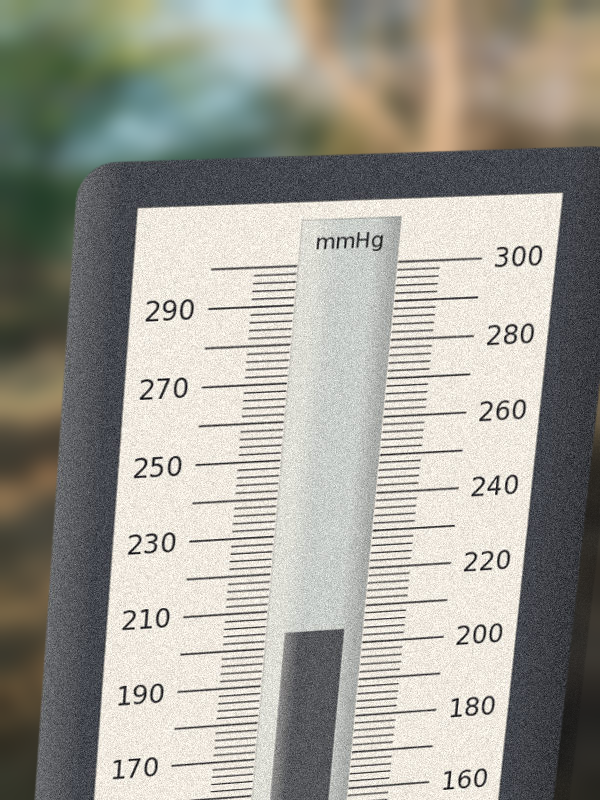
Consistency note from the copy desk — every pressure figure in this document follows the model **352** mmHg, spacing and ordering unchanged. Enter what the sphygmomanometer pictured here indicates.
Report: **204** mmHg
